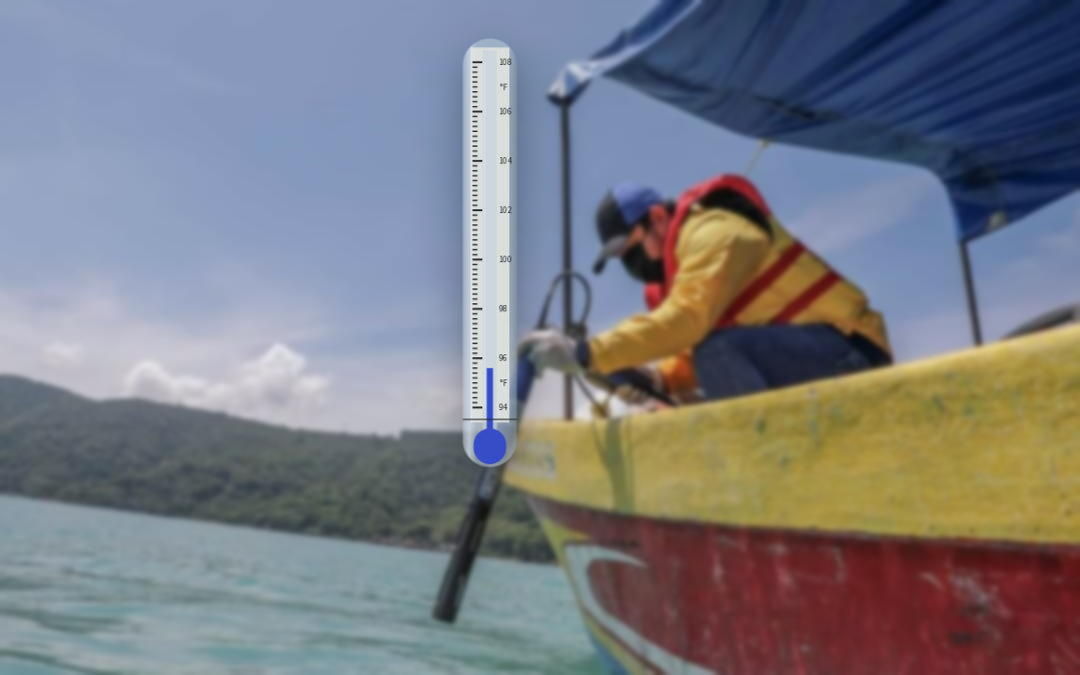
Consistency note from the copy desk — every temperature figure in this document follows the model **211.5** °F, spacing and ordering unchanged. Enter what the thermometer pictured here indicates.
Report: **95.6** °F
